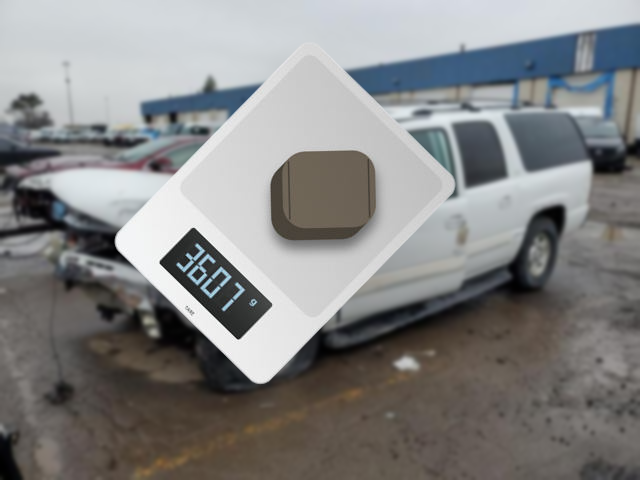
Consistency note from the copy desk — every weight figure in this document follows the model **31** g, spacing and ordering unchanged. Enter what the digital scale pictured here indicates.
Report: **3607** g
